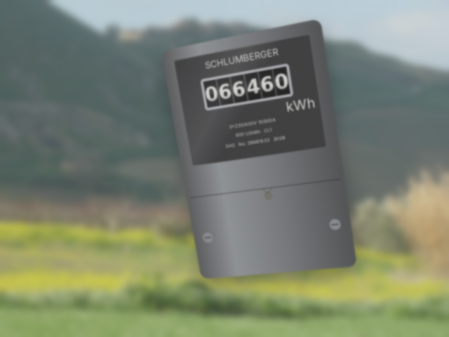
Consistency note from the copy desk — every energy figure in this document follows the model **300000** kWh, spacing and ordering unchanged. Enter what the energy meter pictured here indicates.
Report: **66460** kWh
